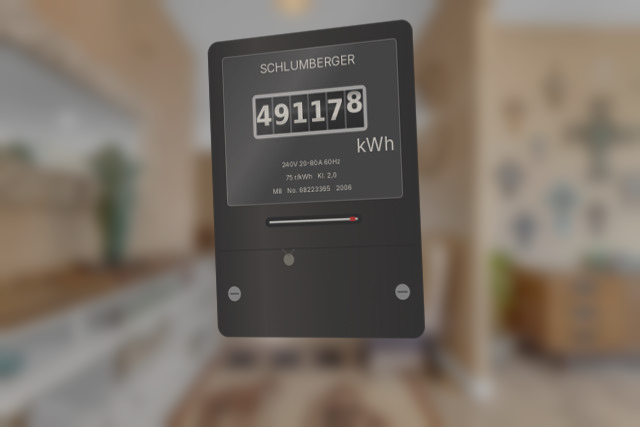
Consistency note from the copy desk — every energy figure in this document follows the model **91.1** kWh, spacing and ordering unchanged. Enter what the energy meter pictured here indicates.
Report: **491178** kWh
